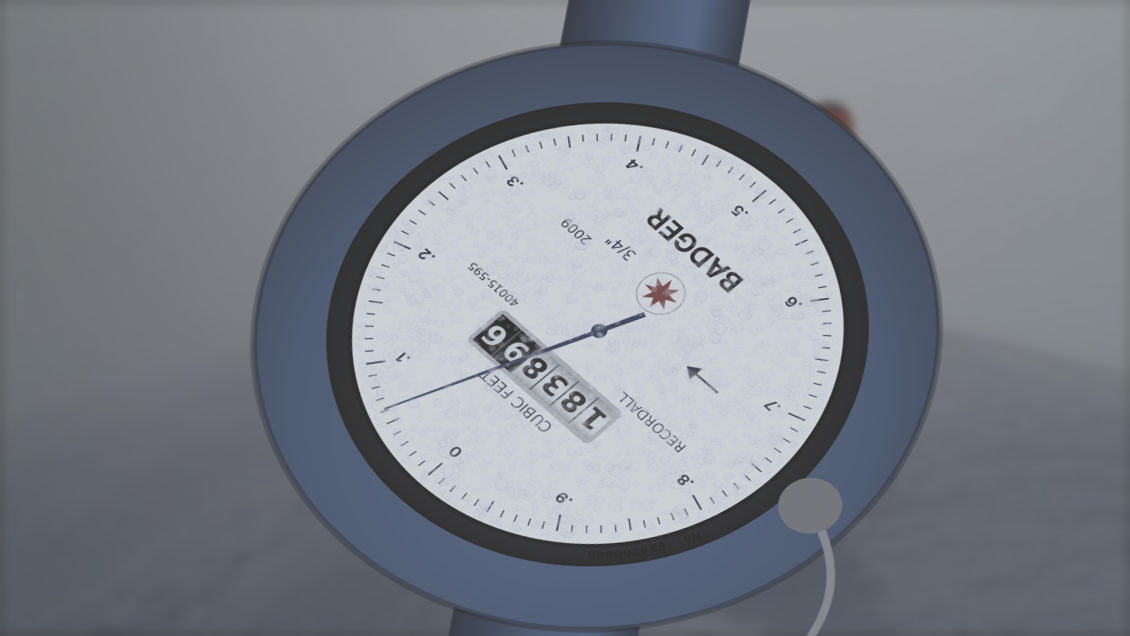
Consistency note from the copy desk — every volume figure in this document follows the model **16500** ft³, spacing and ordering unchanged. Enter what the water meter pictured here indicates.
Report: **183896.06** ft³
